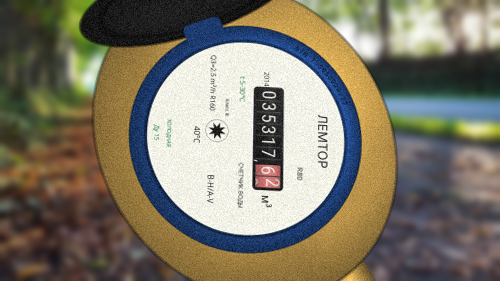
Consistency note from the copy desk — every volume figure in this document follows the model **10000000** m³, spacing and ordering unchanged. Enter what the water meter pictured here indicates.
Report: **35317.62** m³
